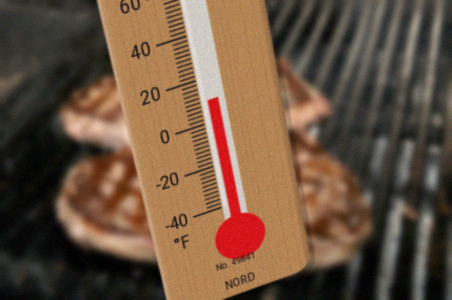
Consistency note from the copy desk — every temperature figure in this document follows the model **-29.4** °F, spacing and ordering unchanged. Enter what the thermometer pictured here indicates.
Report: **10** °F
